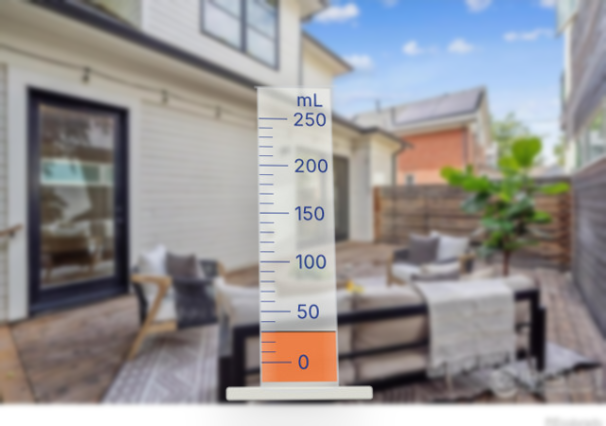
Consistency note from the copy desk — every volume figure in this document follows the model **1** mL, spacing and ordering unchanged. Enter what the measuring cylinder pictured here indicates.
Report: **30** mL
